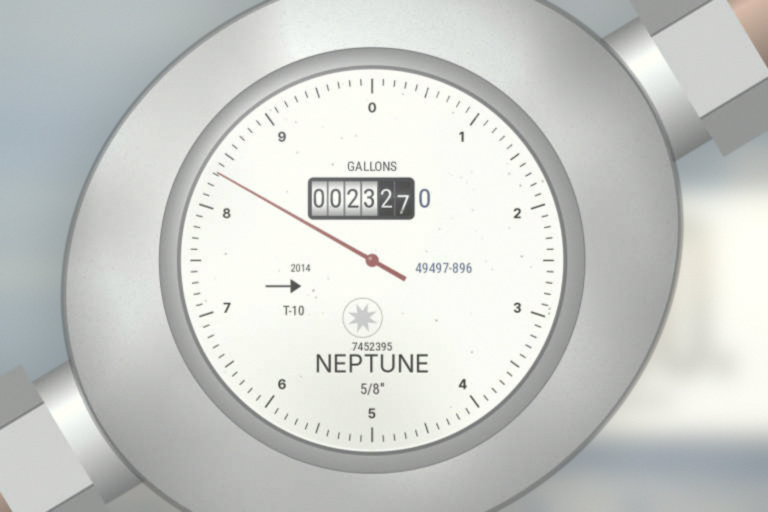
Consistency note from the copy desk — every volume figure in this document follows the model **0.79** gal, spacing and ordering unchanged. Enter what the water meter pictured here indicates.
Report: **23268.3** gal
